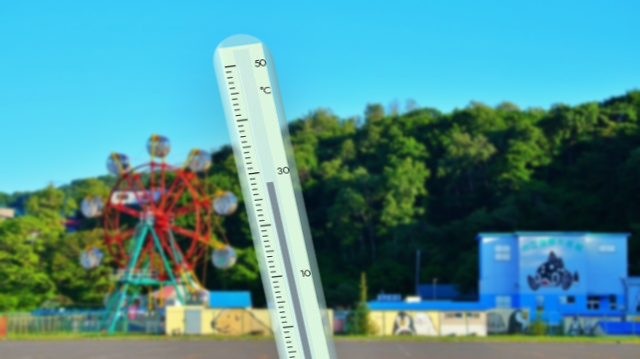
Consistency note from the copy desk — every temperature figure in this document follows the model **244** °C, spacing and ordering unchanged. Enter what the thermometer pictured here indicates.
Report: **28** °C
